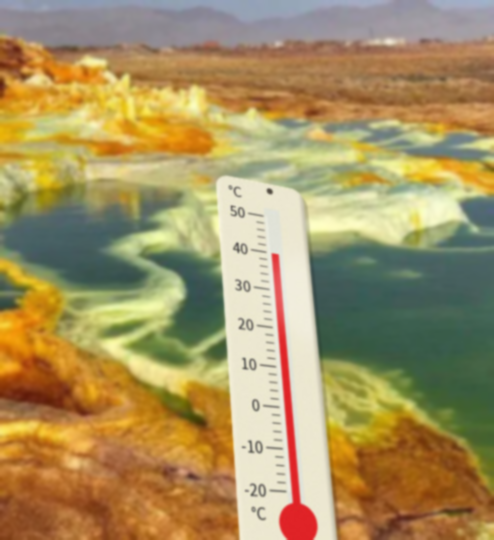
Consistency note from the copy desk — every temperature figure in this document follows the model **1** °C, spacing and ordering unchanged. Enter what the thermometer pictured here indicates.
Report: **40** °C
